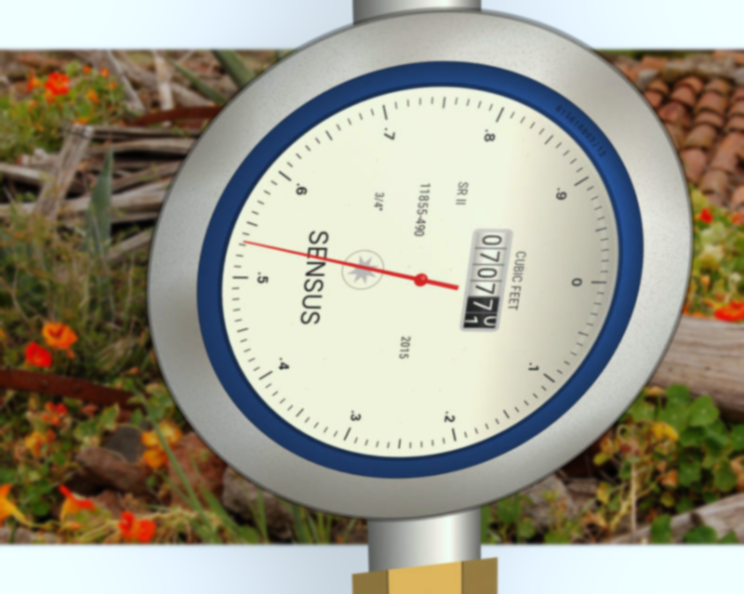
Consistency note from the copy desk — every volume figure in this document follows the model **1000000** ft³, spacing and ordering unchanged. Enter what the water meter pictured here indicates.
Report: **70770.53** ft³
